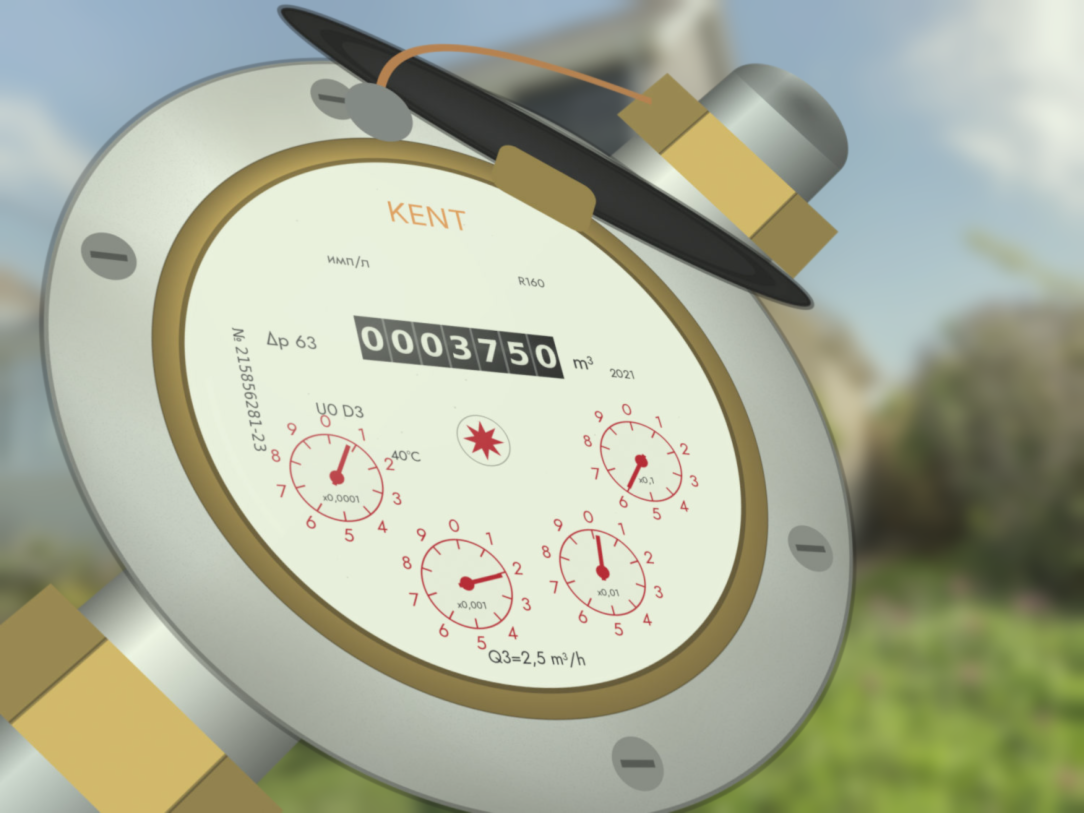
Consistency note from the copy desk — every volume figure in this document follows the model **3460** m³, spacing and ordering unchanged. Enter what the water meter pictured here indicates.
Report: **3750.6020** m³
